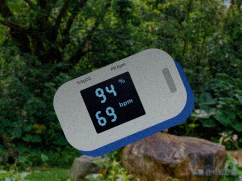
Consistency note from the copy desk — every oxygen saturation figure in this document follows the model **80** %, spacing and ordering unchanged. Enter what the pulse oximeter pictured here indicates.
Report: **94** %
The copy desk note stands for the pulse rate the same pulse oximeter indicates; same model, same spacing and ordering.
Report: **69** bpm
